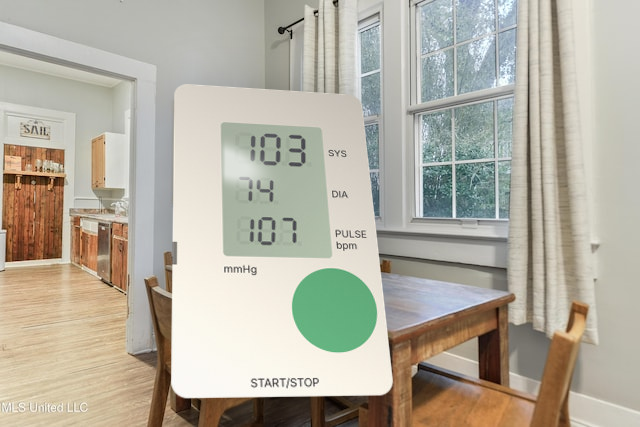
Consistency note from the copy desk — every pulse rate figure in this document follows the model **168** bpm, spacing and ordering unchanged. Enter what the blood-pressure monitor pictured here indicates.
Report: **107** bpm
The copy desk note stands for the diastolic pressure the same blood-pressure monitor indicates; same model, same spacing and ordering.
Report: **74** mmHg
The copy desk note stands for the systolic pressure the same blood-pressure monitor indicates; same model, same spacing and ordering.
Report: **103** mmHg
